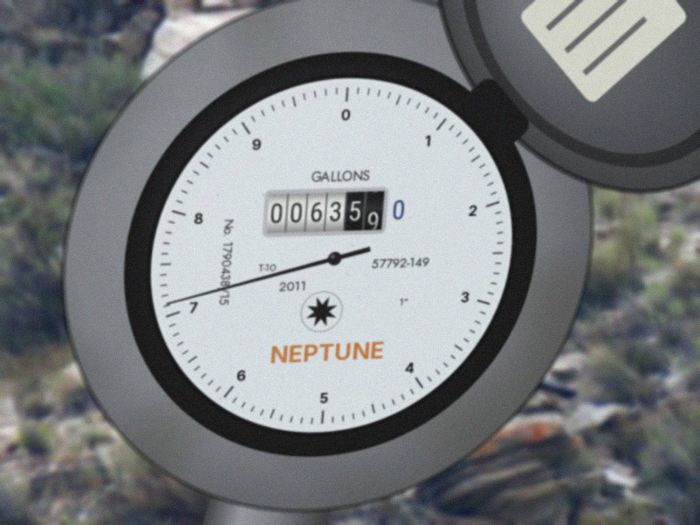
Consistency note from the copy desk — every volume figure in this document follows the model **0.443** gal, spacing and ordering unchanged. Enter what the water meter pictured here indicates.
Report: **63587.1** gal
